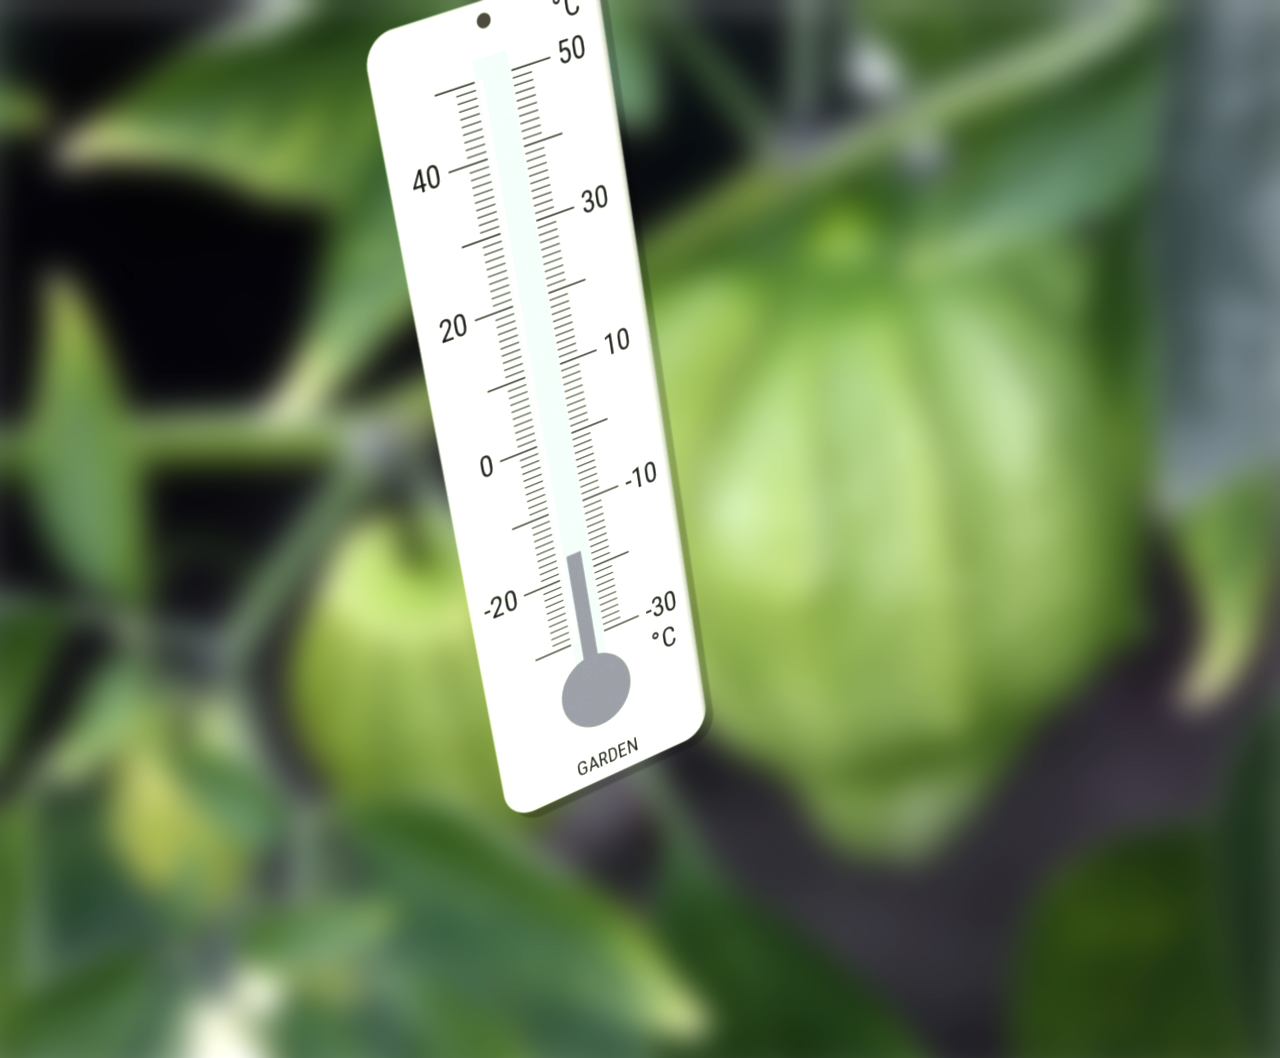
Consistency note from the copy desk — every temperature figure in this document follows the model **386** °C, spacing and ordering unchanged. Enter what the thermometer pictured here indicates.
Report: **-17** °C
